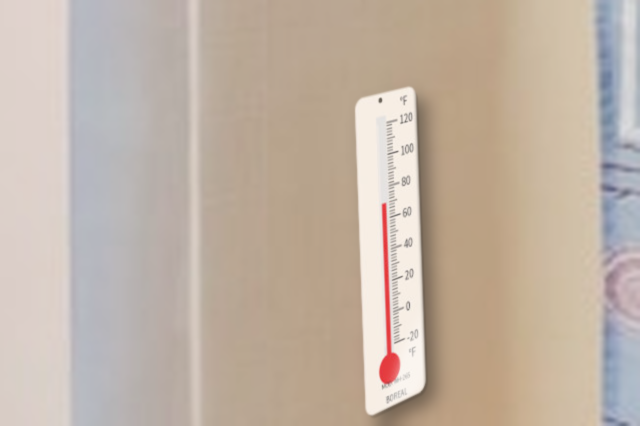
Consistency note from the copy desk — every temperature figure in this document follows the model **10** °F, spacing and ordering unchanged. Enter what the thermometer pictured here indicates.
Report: **70** °F
